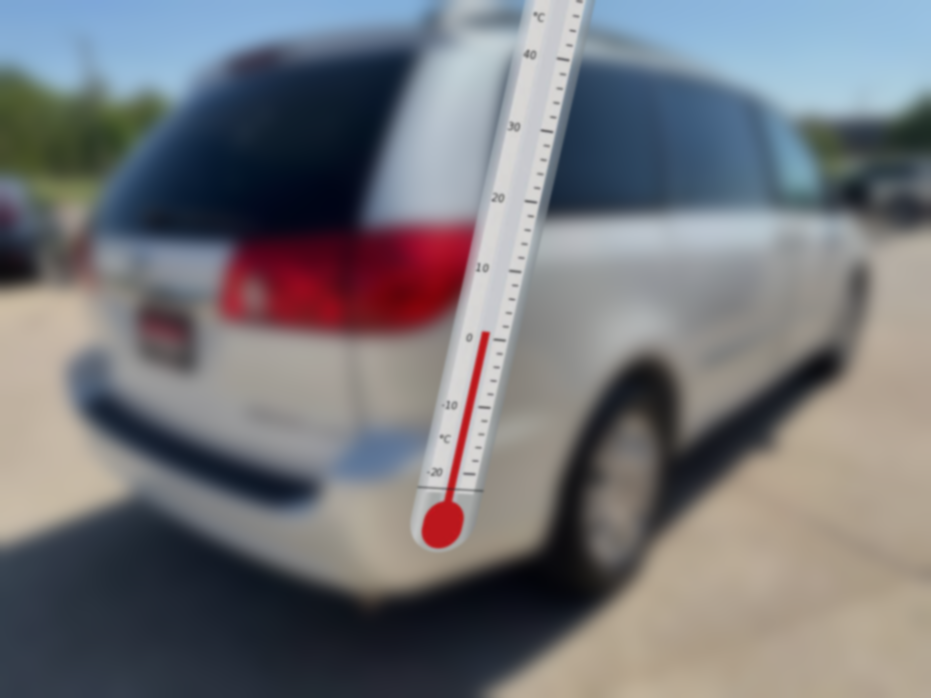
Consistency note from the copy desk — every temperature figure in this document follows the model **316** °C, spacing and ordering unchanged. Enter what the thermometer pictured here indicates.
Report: **1** °C
